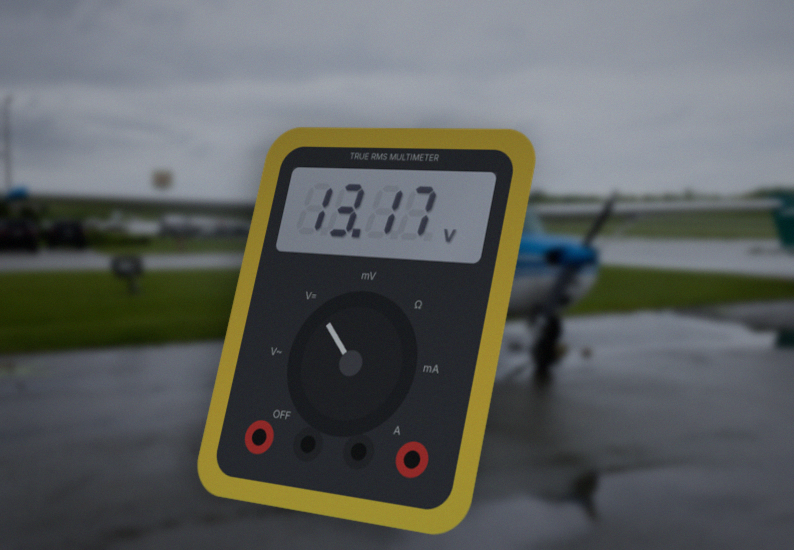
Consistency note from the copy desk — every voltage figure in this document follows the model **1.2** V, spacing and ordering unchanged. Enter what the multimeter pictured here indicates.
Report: **13.17** V
